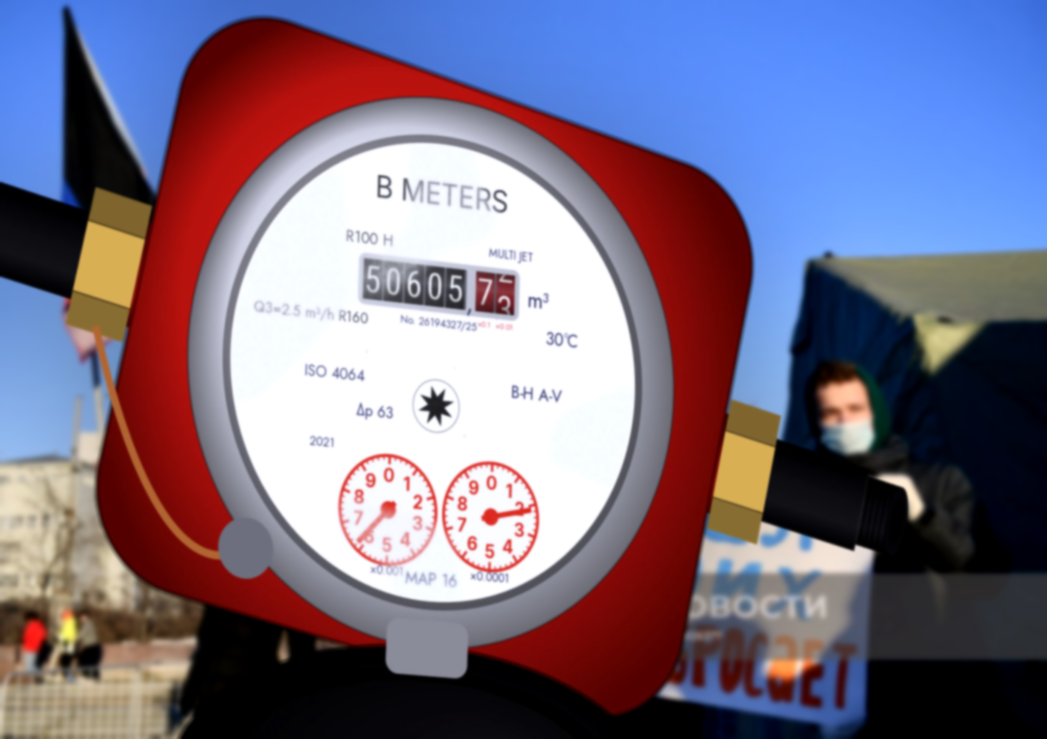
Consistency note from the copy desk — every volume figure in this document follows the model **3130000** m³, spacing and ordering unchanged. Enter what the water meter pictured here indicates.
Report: **50605.7262** m³
